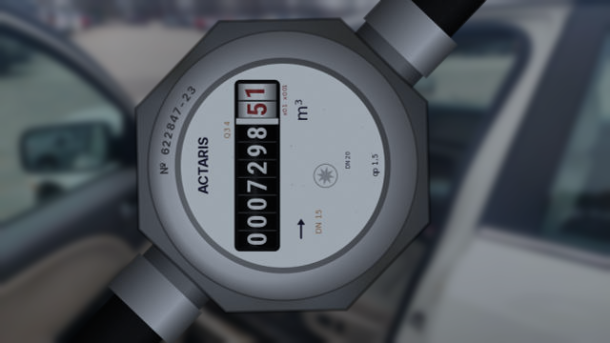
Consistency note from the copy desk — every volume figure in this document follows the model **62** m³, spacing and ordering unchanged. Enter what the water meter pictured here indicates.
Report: **7298.51** m³
